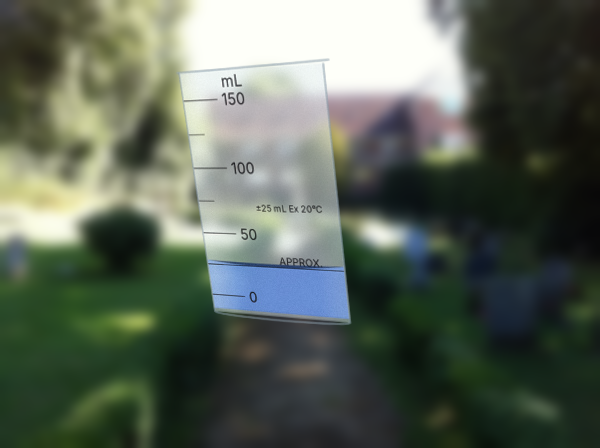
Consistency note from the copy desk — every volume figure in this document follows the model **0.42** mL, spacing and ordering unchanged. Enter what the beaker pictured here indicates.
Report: **25** mL
